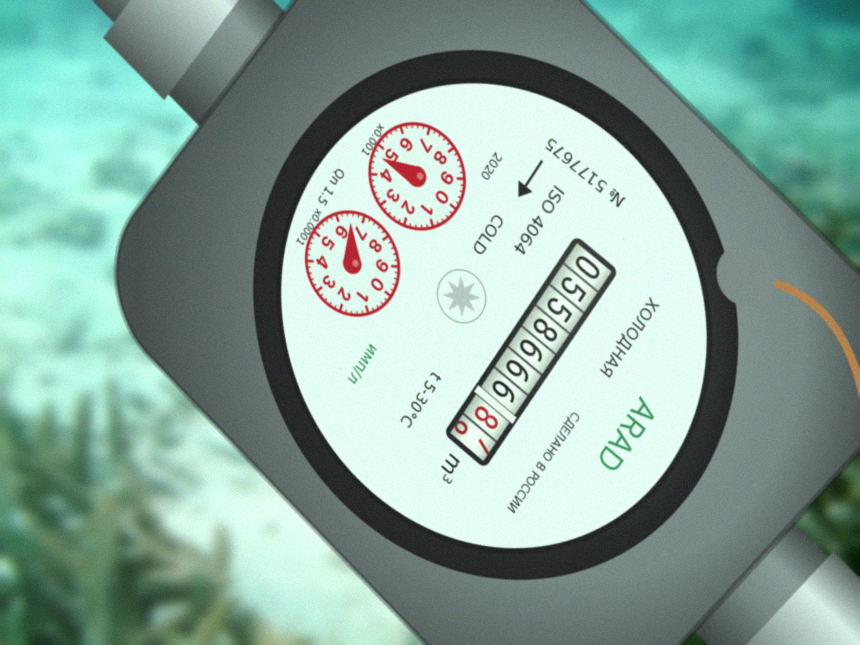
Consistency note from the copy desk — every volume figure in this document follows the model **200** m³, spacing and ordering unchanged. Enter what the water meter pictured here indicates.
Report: **558666.8746** m³
